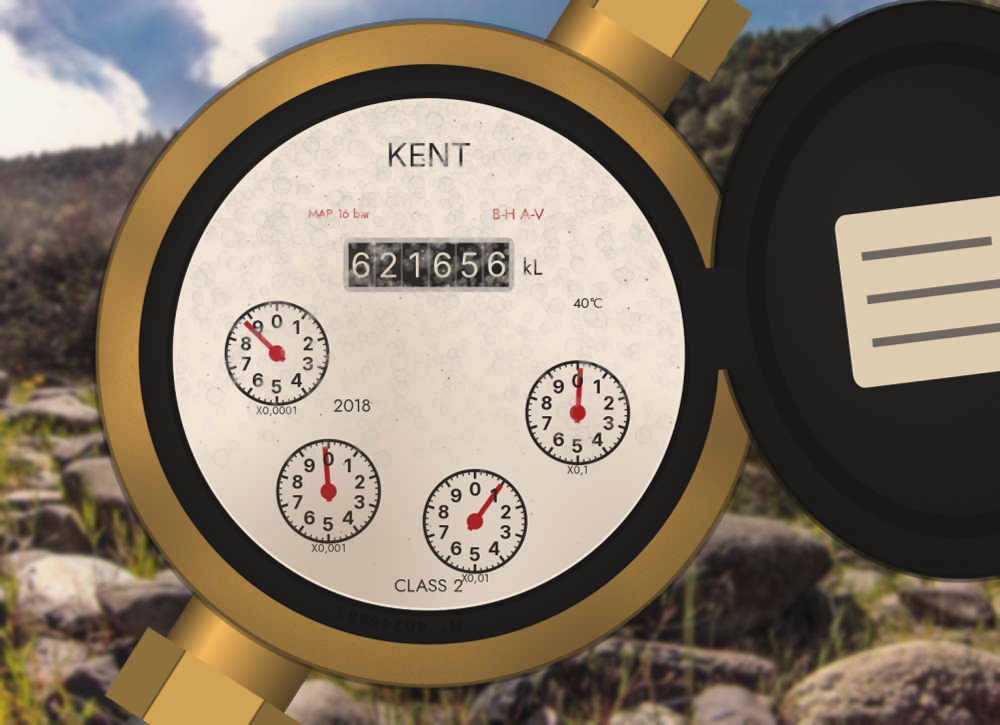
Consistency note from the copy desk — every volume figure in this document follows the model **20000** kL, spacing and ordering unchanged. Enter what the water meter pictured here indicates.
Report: **621656.0098** kL
